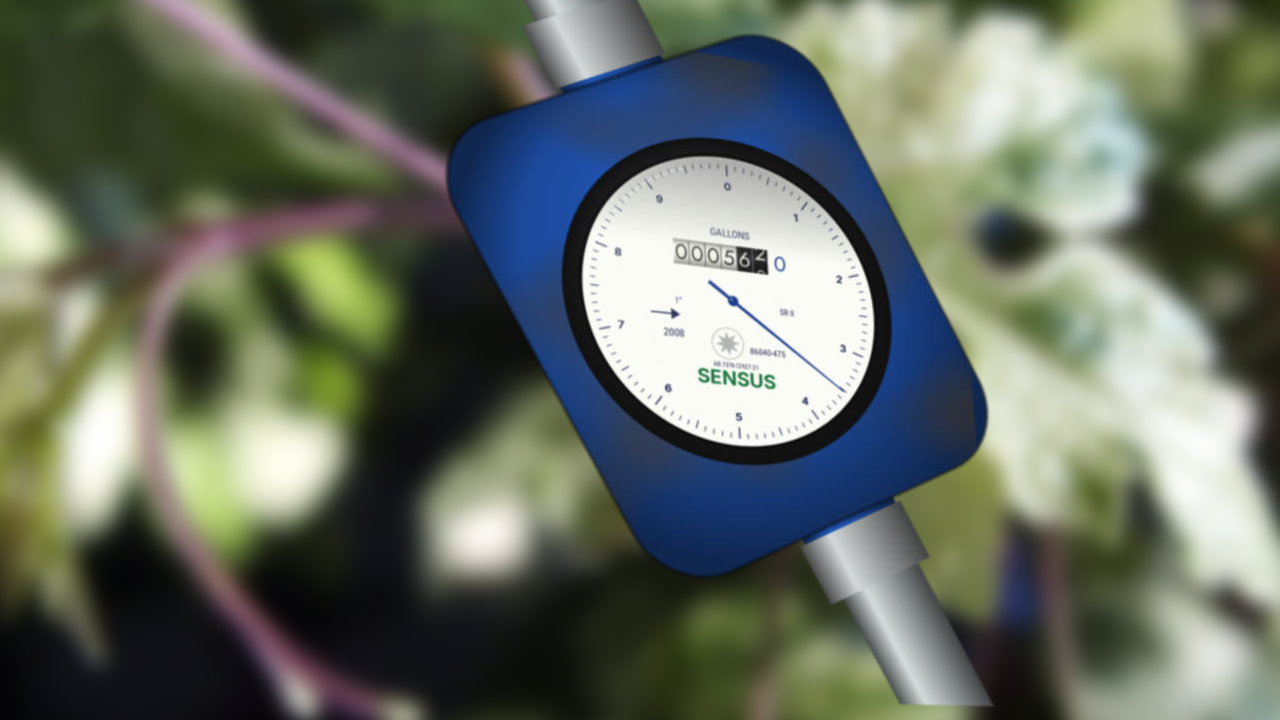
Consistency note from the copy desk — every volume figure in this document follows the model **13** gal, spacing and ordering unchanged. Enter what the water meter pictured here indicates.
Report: **5623.5** gal
